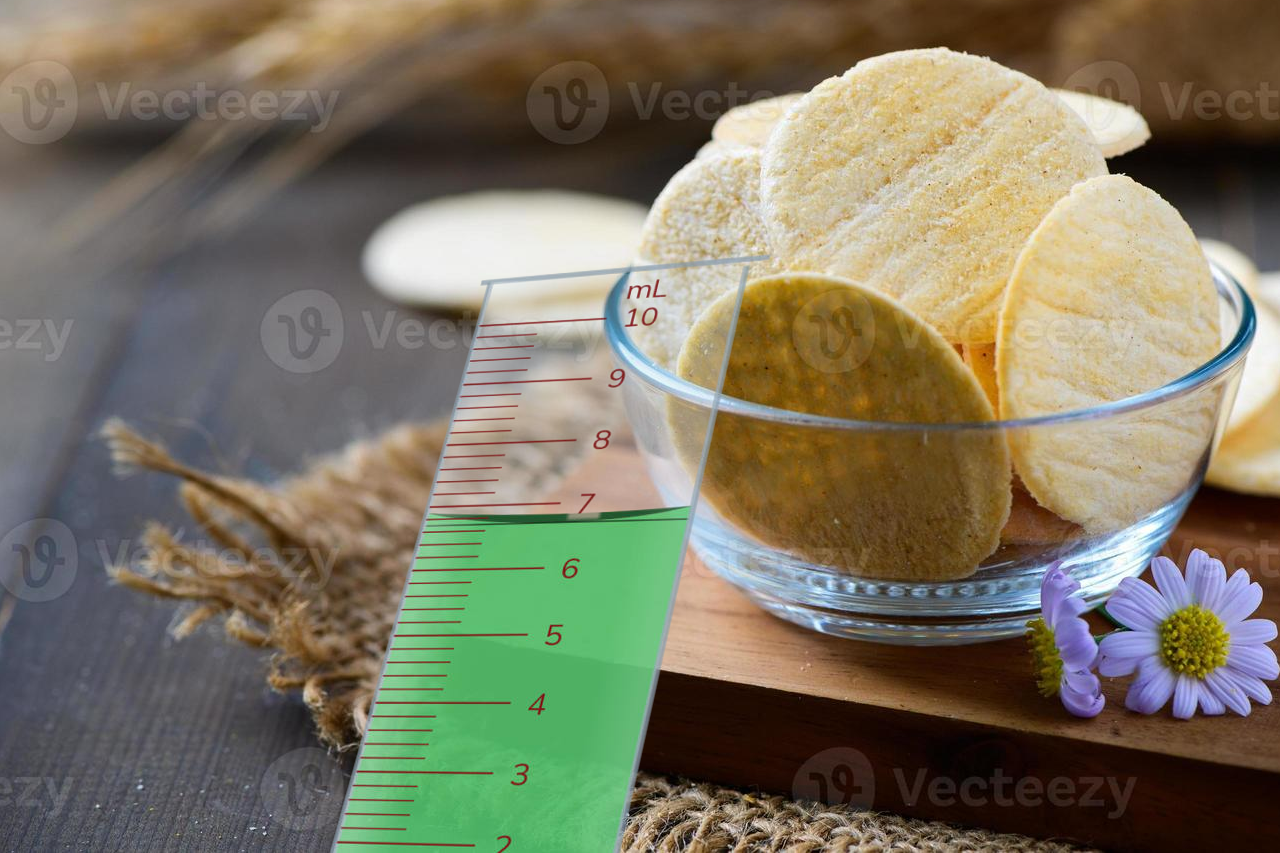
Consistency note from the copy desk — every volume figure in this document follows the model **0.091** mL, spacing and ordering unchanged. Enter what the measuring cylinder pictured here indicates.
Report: **6.7** mL
